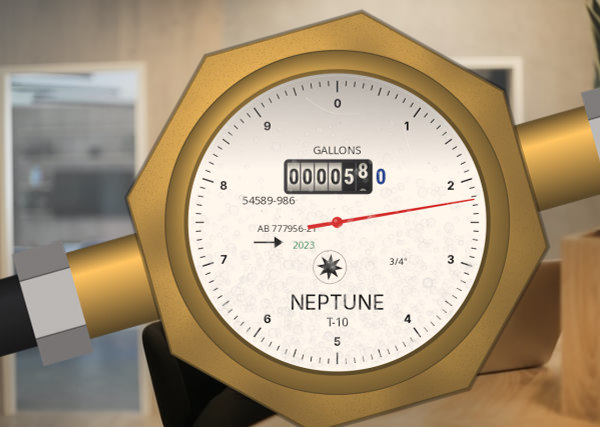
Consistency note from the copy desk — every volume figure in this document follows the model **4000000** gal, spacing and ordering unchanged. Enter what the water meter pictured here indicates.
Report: **582.2** gal
